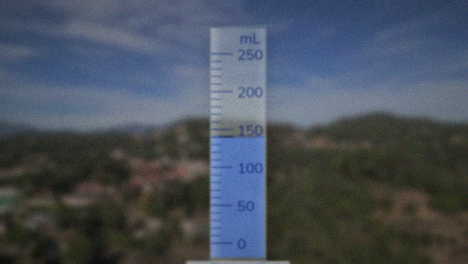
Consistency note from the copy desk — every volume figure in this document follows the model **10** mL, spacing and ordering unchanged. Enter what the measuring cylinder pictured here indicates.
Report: **140** mL
